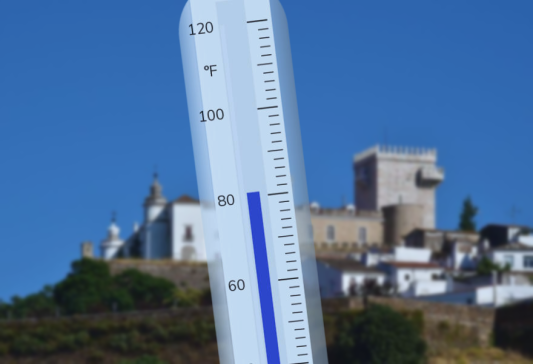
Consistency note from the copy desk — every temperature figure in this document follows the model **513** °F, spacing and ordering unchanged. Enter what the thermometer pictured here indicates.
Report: **81** °F
